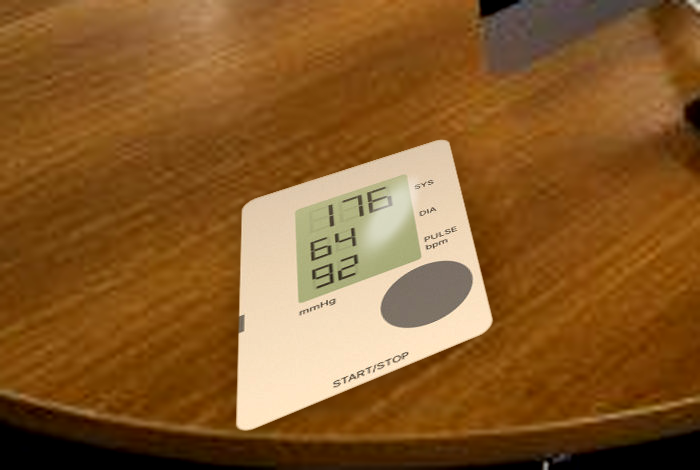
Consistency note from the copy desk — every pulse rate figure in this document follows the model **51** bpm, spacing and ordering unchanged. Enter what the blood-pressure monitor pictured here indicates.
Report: **92** bpm
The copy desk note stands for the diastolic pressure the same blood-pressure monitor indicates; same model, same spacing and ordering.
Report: **64** mmHg
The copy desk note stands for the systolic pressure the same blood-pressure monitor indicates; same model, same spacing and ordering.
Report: **176** mmHg
